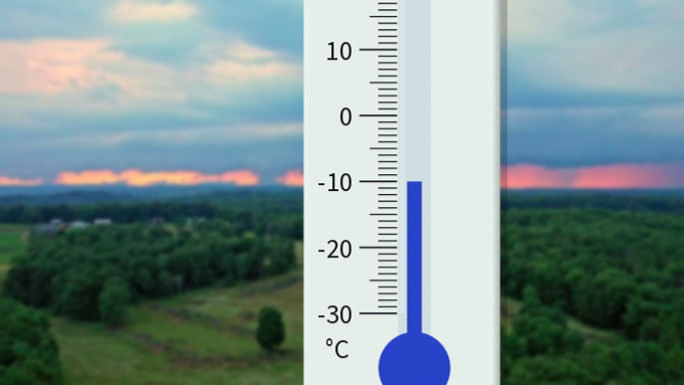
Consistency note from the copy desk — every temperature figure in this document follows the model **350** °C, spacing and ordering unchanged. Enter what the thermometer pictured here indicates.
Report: **-10** °C
